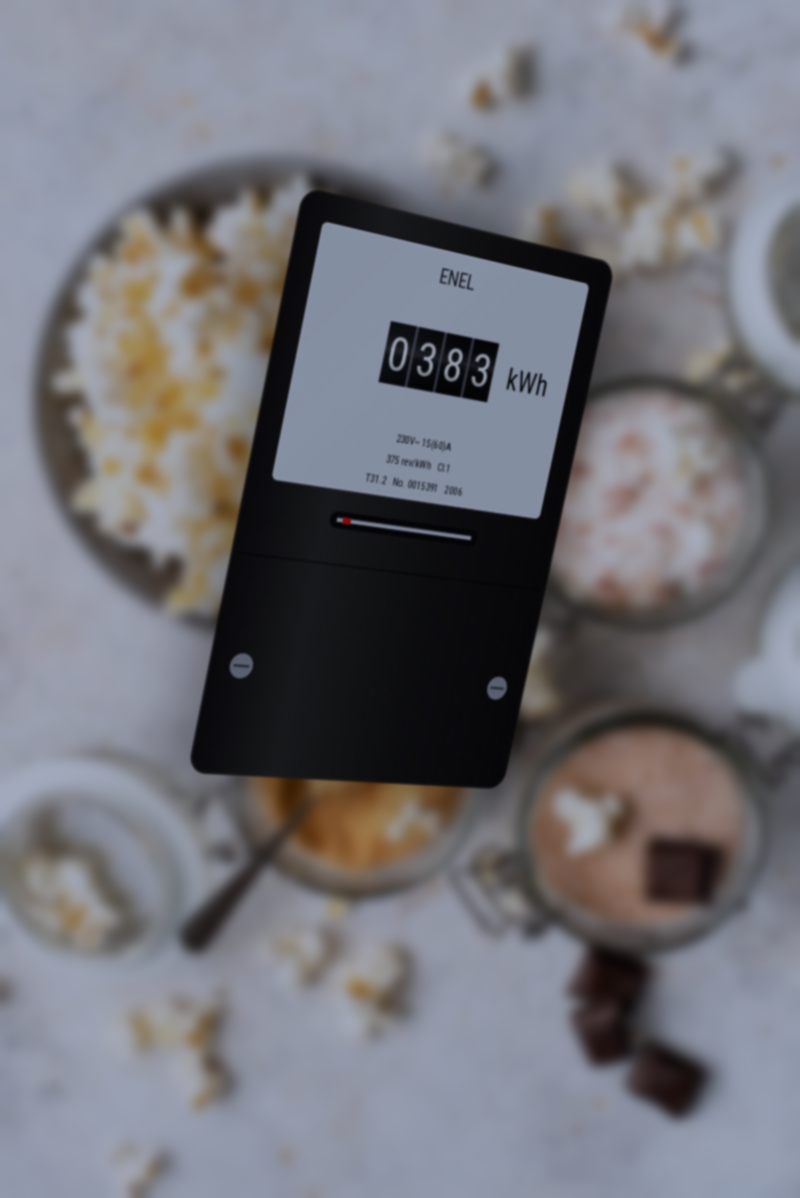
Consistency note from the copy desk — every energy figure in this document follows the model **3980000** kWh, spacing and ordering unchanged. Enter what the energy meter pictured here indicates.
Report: **383** kWh
